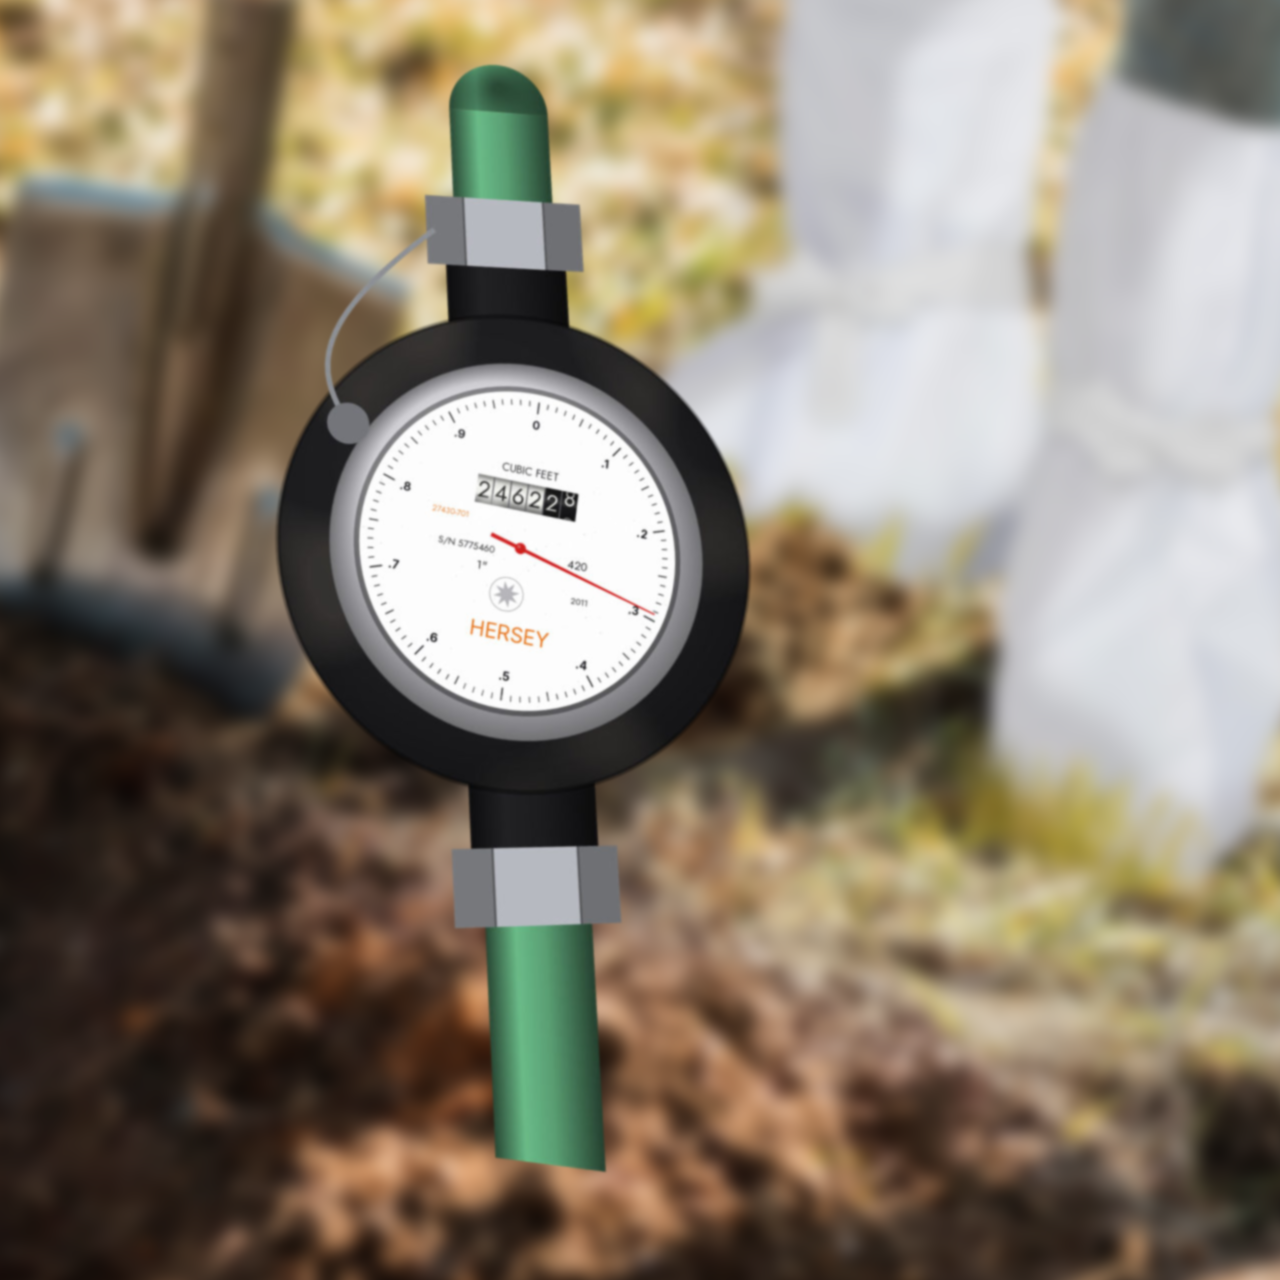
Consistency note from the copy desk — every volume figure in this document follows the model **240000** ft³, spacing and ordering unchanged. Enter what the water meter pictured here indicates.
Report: **246228.29** ft³
